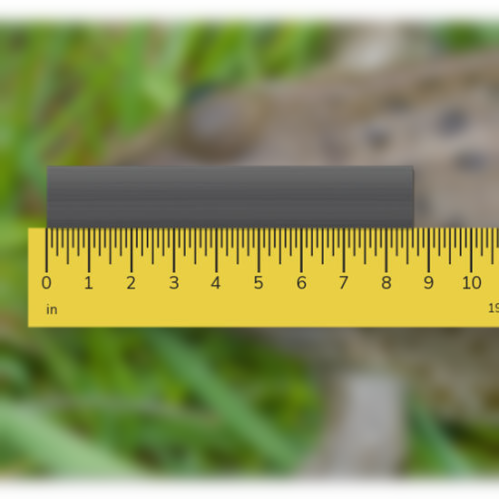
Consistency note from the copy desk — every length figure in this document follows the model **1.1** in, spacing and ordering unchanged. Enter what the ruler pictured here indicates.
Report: **8.625** in
